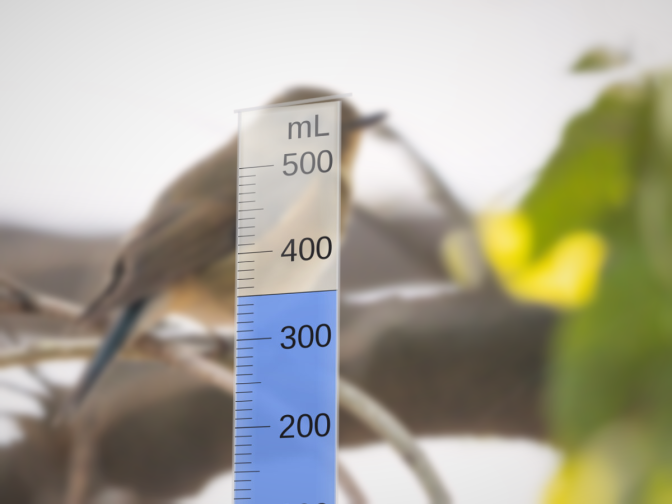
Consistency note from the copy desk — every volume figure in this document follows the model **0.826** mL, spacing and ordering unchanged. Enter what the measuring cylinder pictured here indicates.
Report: **350** mL
